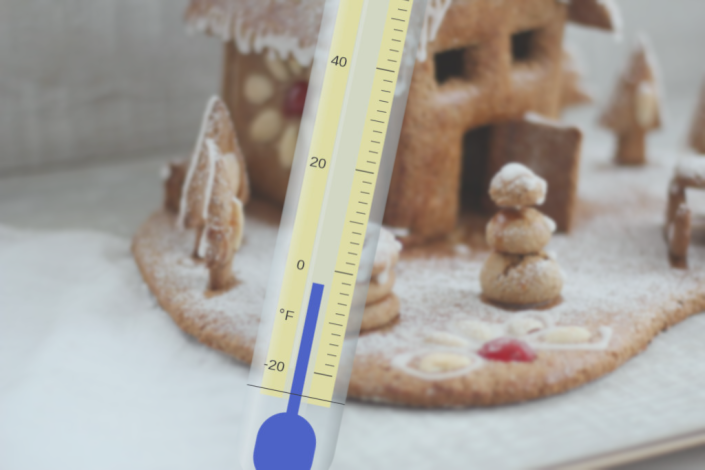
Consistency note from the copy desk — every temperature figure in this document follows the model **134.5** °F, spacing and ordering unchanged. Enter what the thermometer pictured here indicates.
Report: **-3** °F
